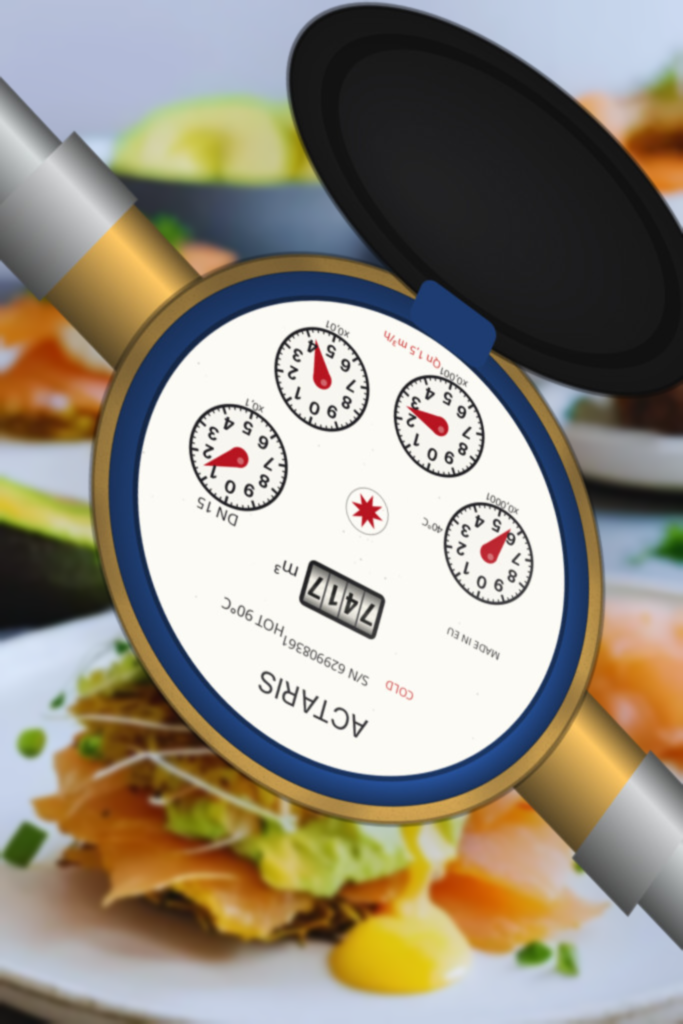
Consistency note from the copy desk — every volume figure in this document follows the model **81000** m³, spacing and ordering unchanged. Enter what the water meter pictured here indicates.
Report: **7417.1425** m³
